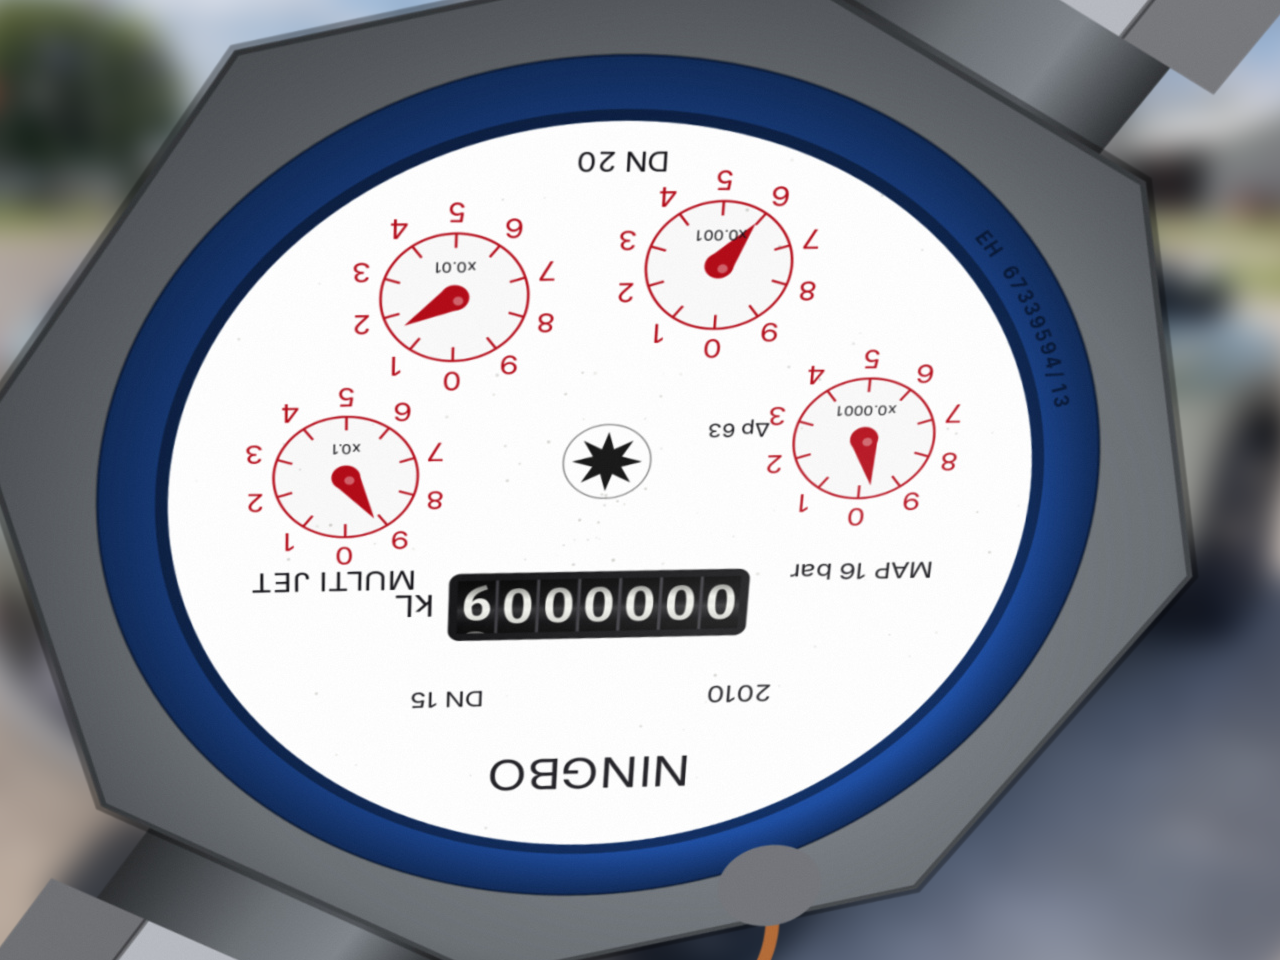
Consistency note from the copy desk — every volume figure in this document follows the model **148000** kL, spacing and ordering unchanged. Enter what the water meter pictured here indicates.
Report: **8.9159** kL
